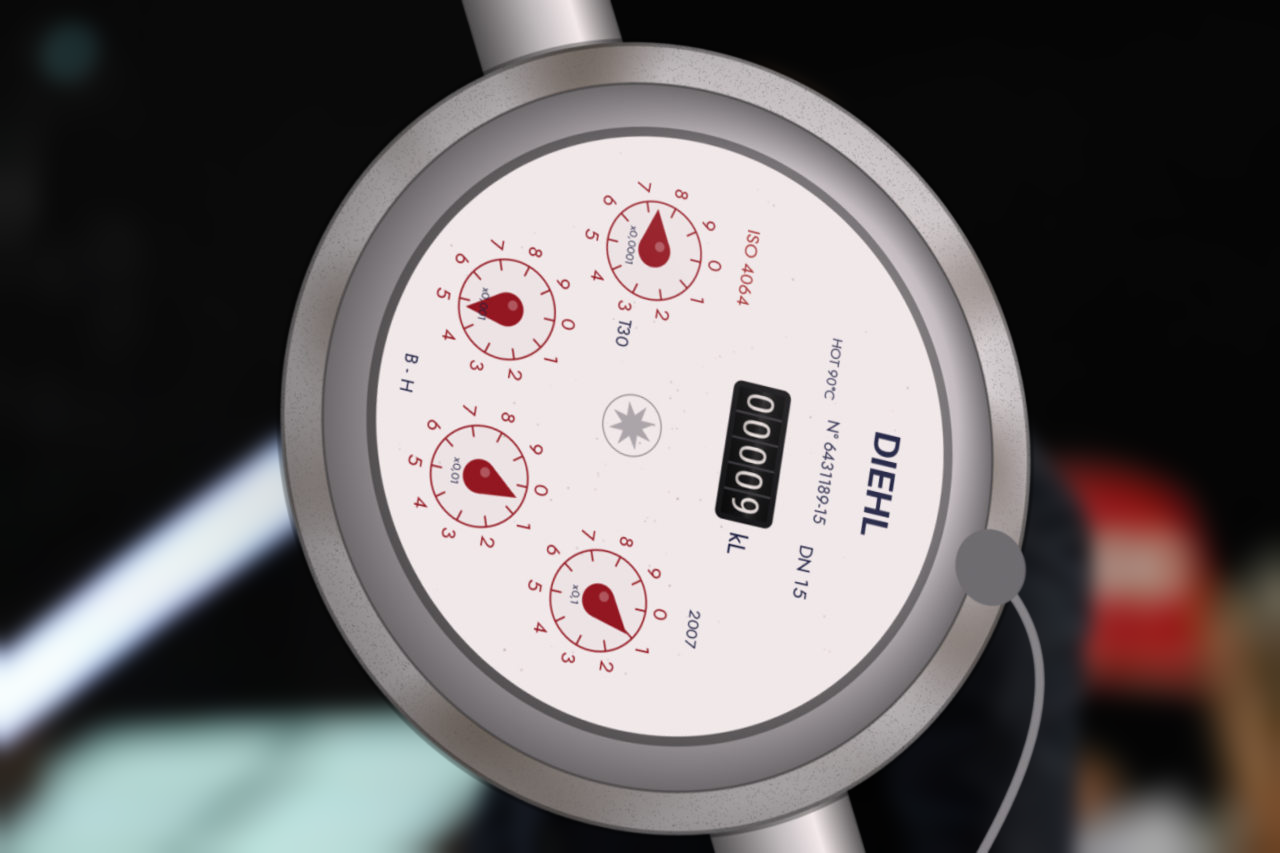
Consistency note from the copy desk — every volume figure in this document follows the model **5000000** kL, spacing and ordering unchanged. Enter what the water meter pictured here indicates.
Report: **9.1047** kL
